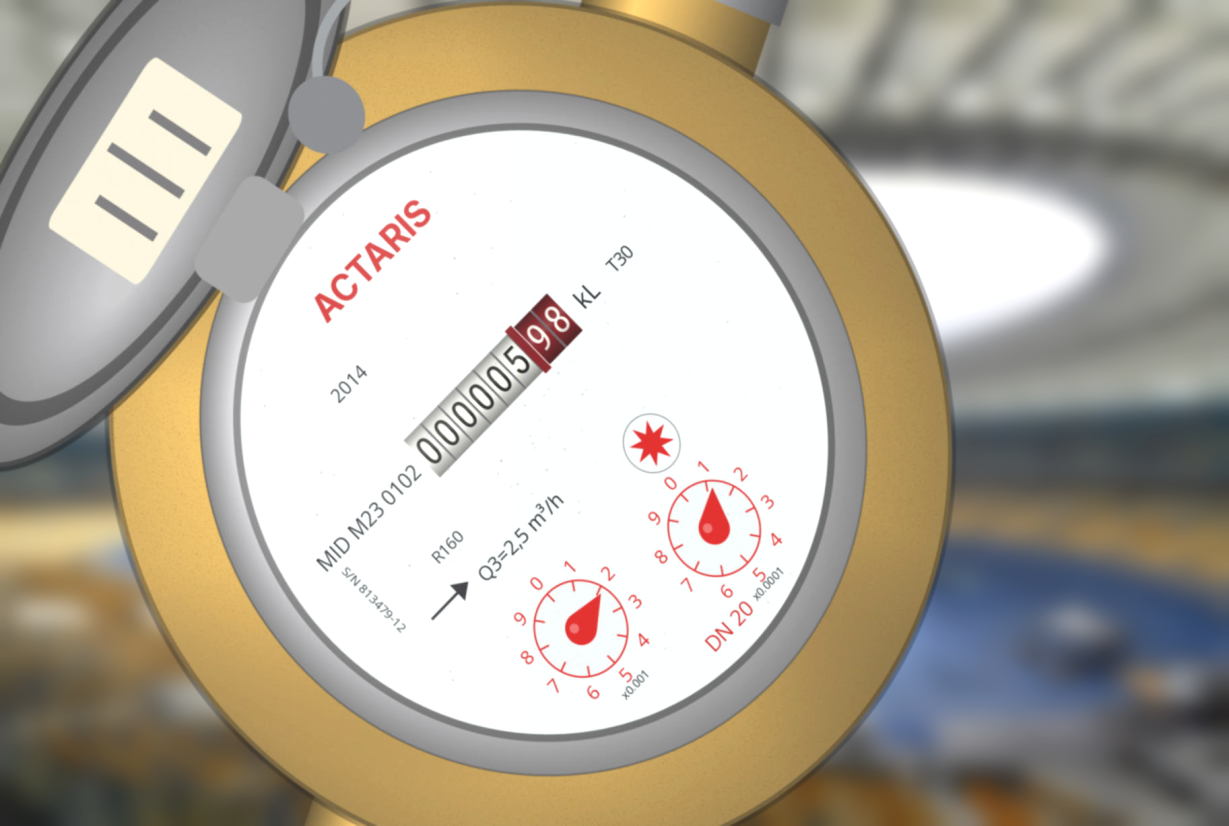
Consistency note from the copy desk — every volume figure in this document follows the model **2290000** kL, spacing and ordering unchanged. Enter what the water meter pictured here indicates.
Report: **5.9821** kL
